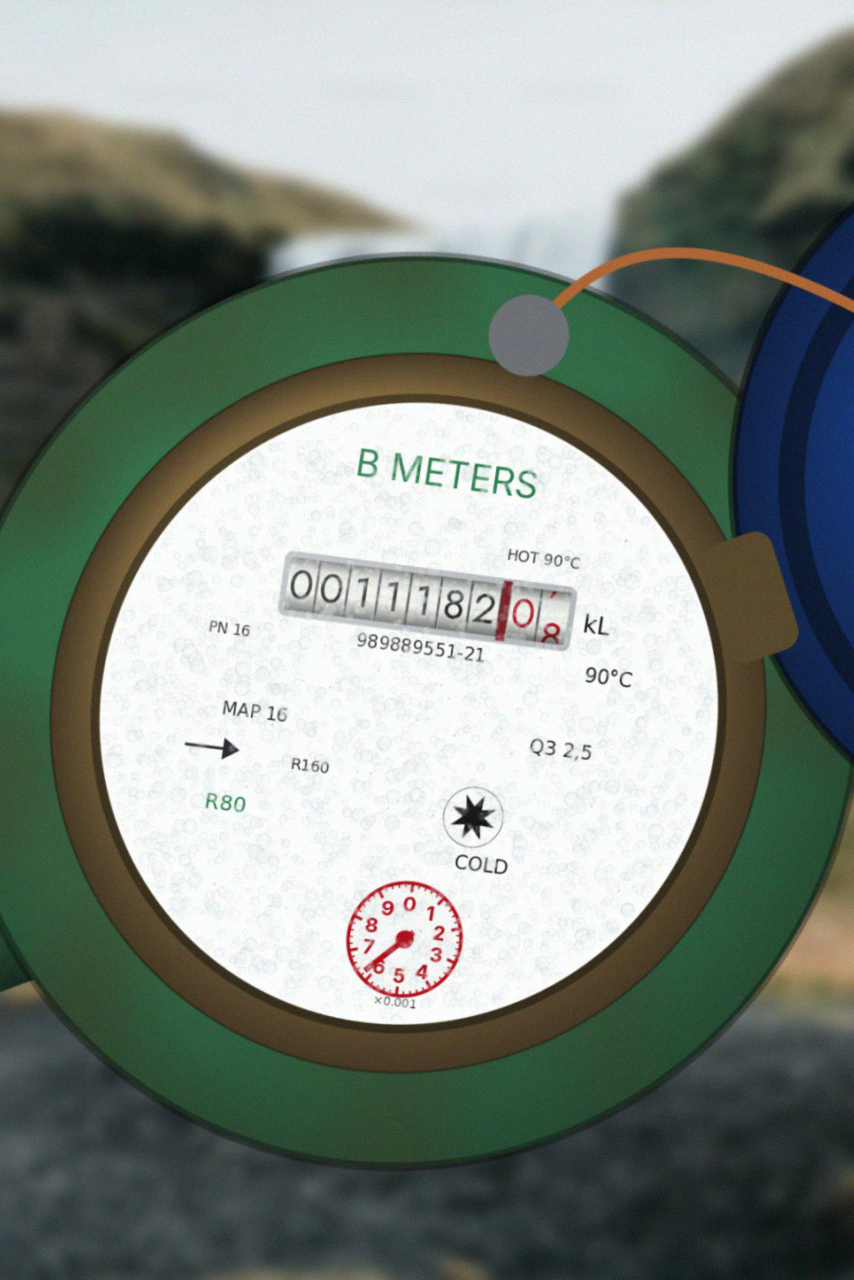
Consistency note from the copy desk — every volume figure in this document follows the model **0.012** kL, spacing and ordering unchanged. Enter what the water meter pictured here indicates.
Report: **11182.076** kL
